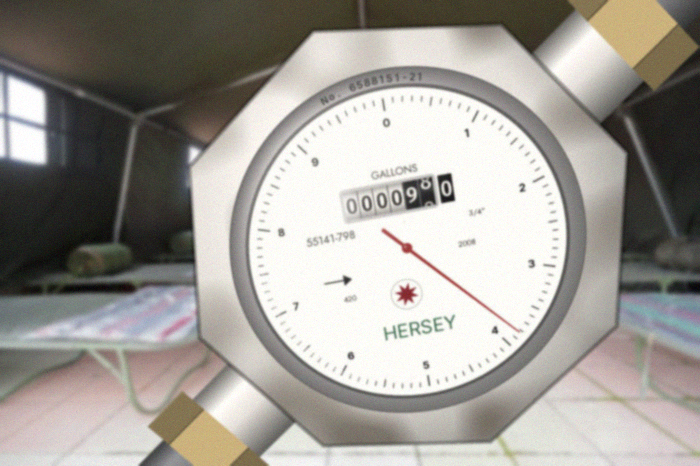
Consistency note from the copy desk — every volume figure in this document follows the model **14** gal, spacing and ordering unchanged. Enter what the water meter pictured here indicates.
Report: **983.8** gal
